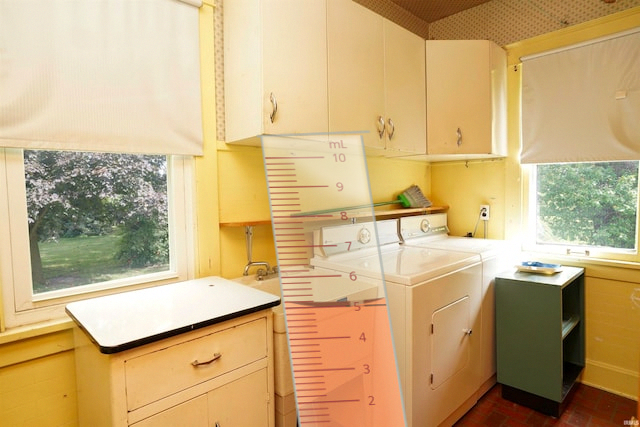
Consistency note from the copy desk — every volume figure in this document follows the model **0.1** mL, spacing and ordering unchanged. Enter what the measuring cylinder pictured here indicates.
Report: **5** mL
